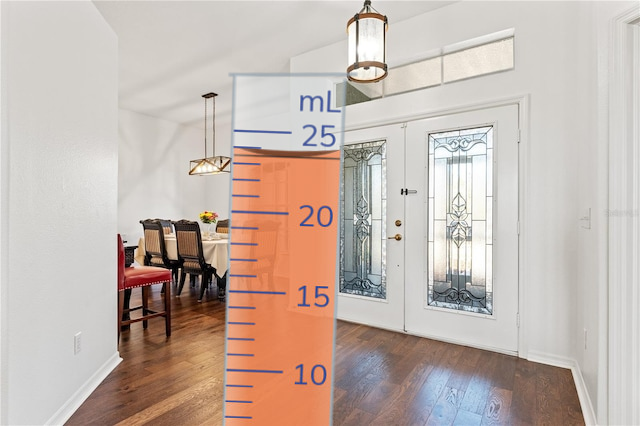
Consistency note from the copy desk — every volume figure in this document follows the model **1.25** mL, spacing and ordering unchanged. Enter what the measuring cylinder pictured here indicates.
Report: **23.5** mL
